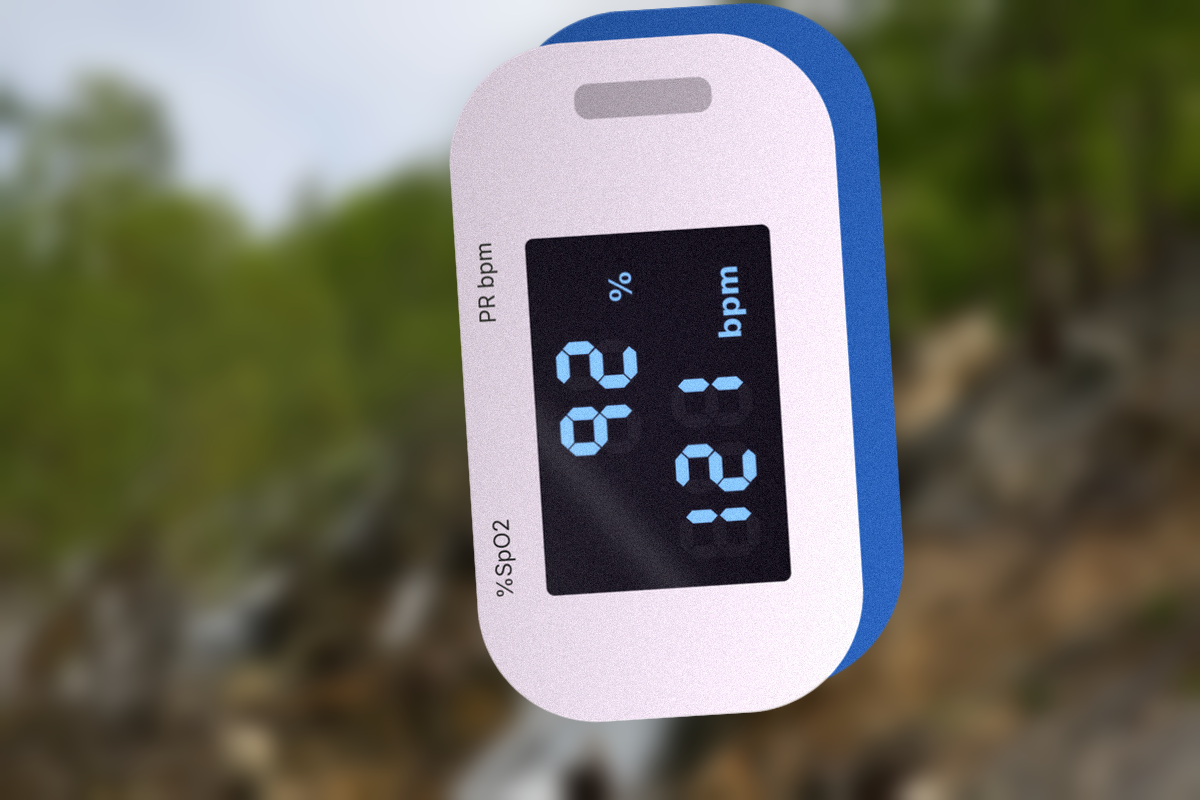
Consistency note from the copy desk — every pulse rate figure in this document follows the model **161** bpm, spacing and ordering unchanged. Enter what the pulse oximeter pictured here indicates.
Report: **121** bpm
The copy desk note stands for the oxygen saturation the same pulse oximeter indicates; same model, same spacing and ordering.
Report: **92** %
